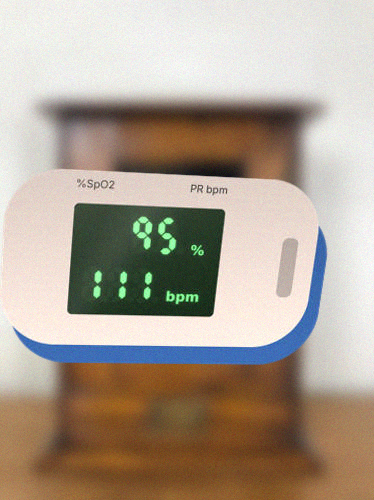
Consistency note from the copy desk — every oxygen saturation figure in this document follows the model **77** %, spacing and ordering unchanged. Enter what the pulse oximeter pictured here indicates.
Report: **95** %
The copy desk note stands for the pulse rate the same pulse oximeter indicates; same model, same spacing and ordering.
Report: **111** bpm
